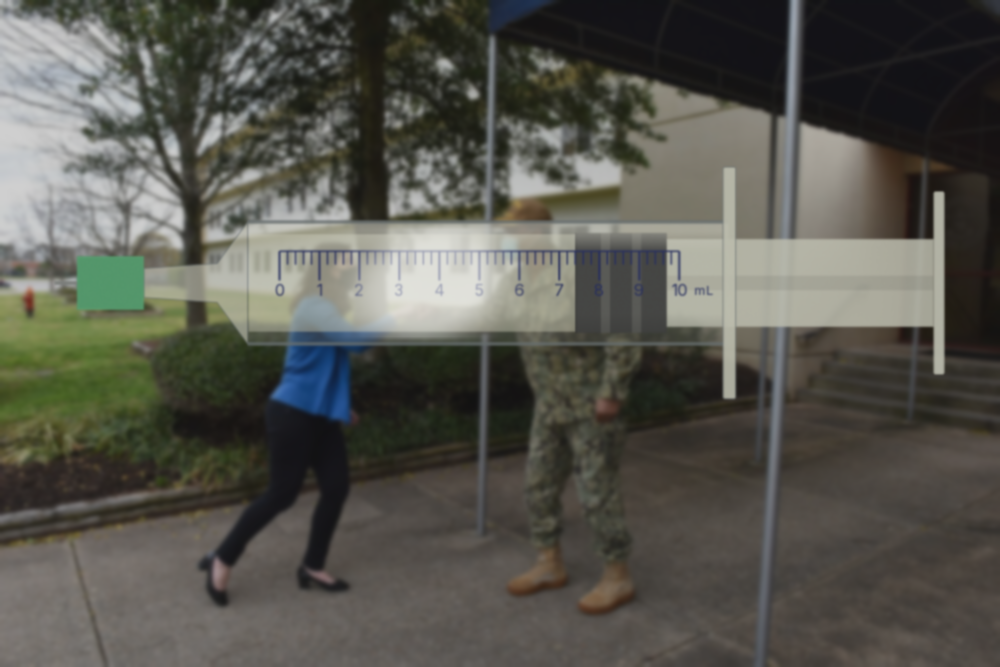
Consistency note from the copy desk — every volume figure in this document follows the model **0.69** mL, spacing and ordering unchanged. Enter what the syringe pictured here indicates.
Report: **7.4** mL
